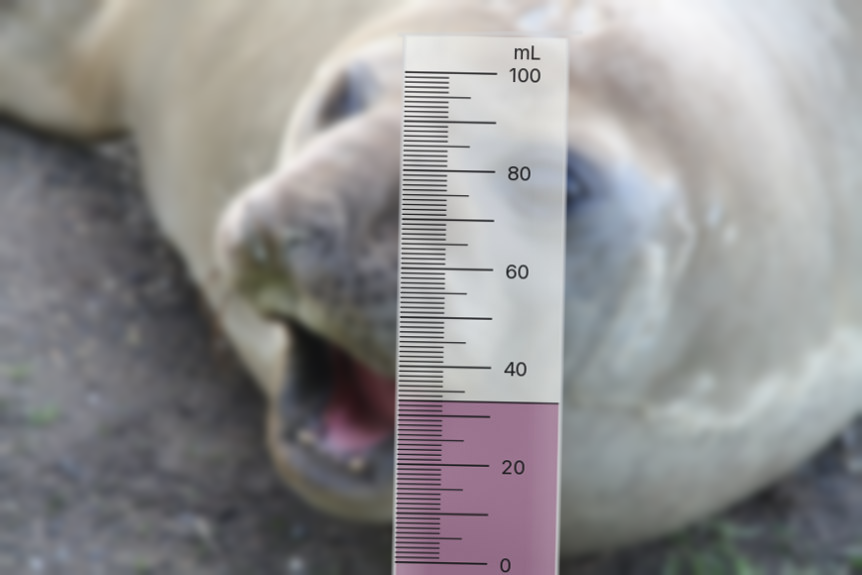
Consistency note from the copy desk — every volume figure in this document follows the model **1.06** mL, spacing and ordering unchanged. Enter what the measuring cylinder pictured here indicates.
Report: **33** mL
